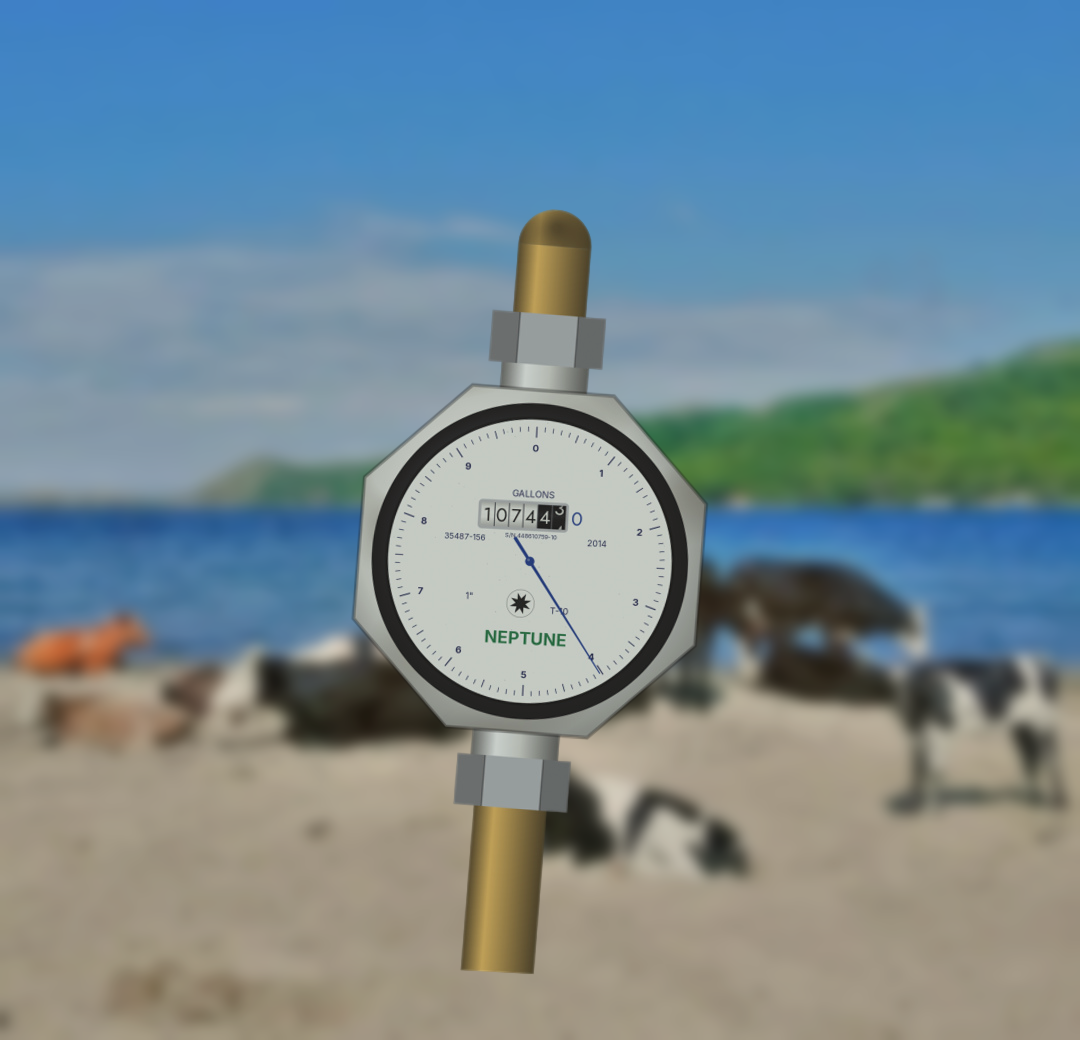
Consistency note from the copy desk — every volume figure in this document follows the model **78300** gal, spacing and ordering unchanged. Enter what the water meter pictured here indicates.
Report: **1074434.0** gal
